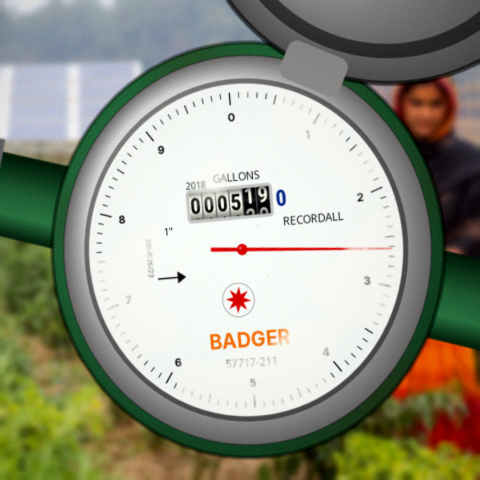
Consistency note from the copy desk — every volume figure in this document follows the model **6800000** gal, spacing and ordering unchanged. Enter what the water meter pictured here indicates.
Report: **5192.6** gal
